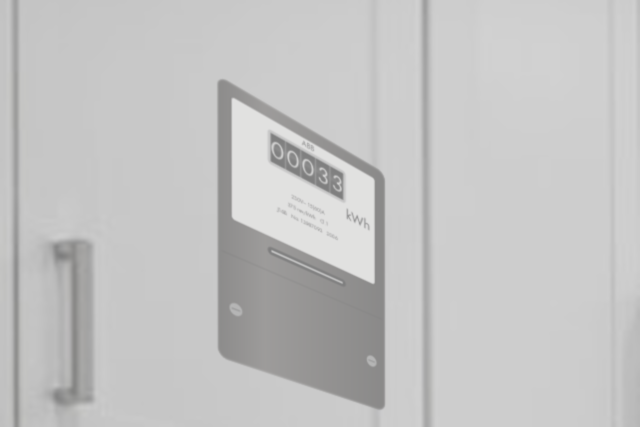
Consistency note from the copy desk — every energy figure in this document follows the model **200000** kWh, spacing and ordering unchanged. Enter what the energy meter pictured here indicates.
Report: **33** kWh
